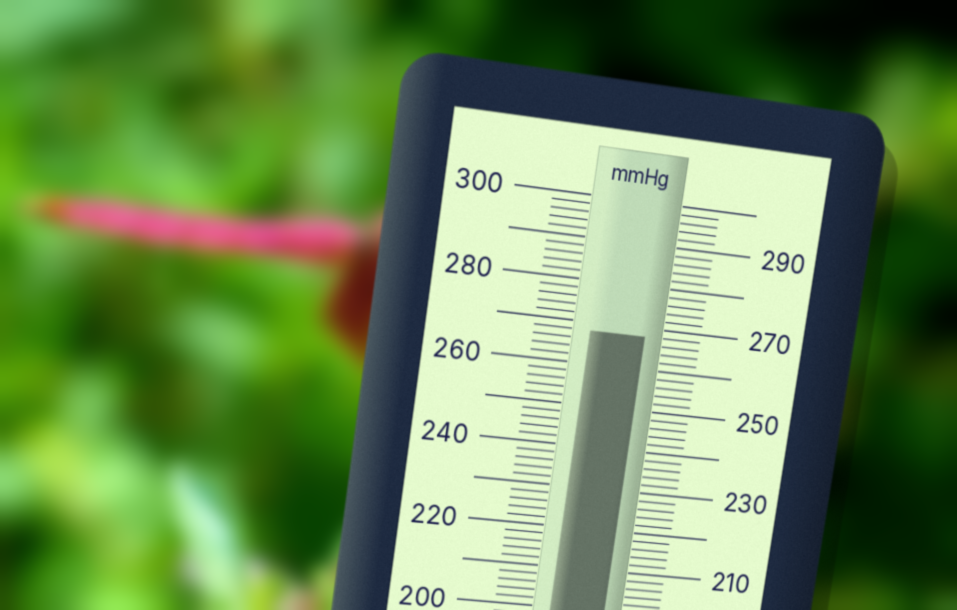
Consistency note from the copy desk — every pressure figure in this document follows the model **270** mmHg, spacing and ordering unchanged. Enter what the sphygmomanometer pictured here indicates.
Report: **268** mmHg
